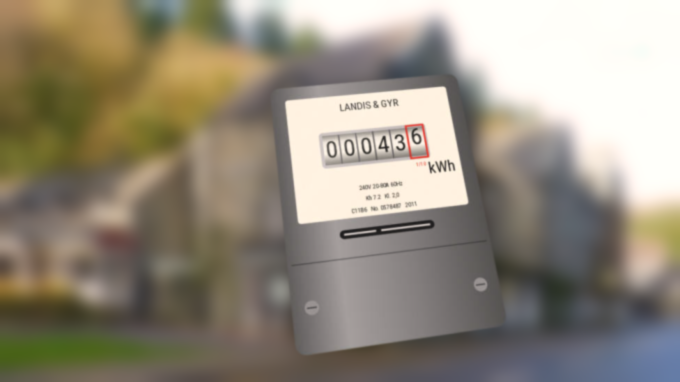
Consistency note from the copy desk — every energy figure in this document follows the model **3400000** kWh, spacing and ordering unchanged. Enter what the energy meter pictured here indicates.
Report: **43.6** kWh
